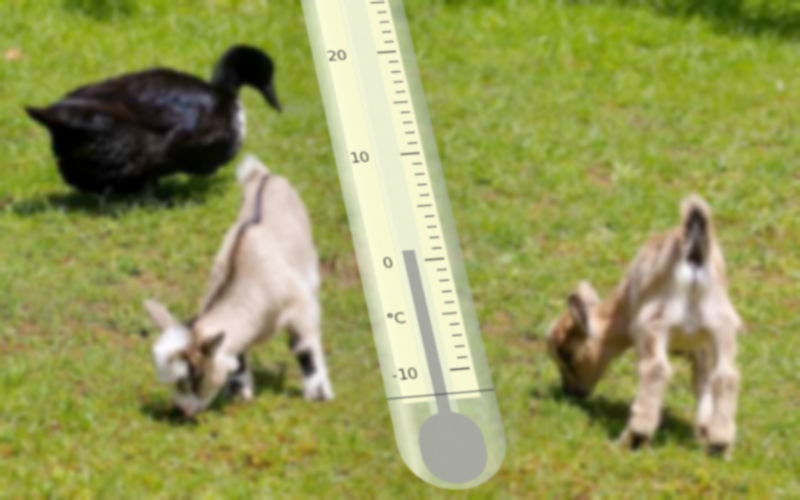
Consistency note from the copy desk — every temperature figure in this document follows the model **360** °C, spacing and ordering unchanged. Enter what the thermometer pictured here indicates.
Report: **1** °C
